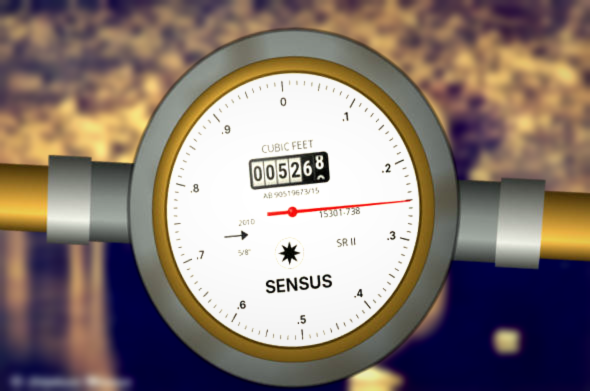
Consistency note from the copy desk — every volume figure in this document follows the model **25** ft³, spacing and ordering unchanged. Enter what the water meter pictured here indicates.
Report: **5268.25** ft³
